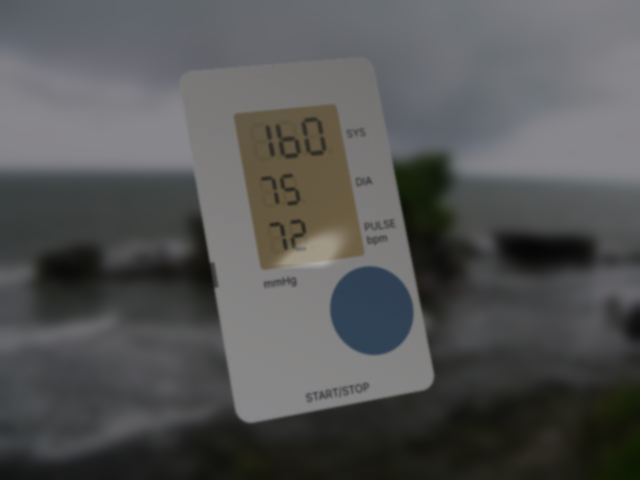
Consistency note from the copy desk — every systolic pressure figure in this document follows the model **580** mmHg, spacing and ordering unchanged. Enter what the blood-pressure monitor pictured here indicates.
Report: **160** mmHg
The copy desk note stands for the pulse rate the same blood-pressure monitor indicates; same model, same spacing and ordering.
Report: **72** bpm
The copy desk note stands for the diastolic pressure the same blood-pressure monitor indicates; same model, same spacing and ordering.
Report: **75** mmHg
